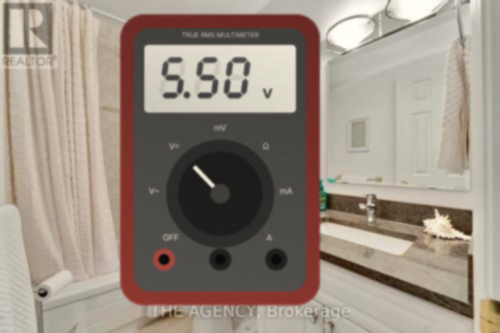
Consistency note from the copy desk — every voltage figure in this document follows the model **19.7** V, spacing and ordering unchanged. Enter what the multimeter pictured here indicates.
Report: **5.50** V
